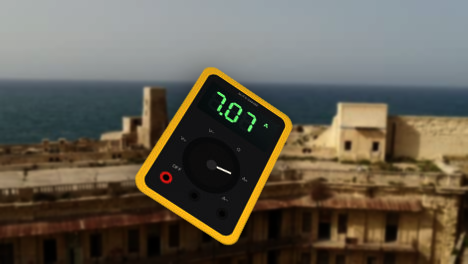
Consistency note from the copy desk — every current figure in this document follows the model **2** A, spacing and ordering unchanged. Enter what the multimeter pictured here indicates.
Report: **7.07** A
